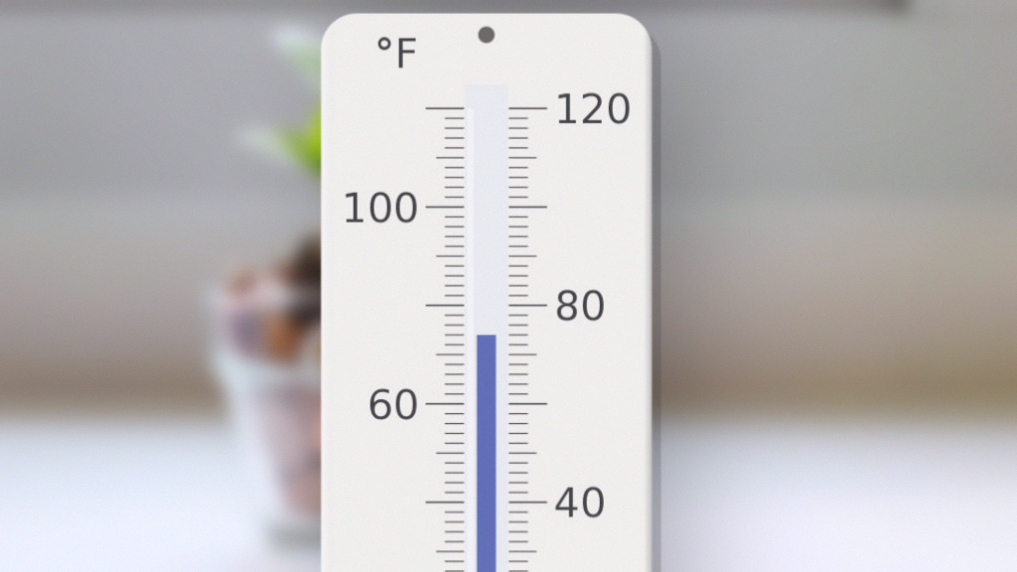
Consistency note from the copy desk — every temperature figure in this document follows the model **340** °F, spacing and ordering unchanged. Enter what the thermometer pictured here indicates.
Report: **74** °F
